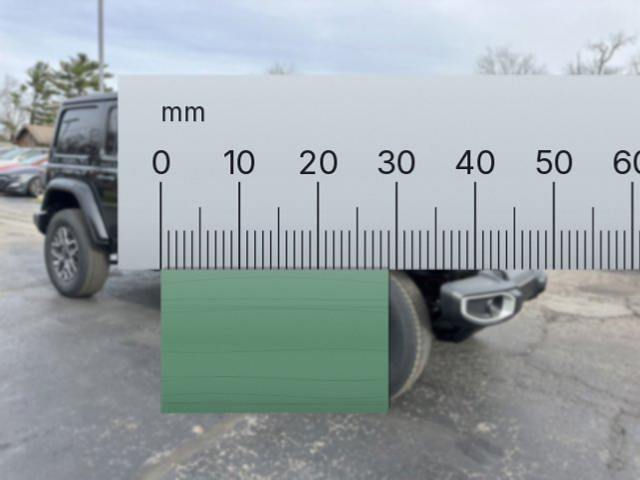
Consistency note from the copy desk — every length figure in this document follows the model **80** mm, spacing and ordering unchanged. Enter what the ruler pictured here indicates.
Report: **29** mm
